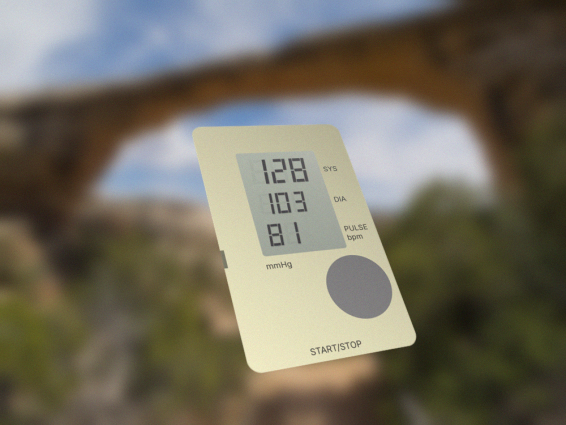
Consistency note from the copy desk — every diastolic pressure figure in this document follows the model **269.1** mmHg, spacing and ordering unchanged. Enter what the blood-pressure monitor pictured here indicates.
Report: **103** mmHg
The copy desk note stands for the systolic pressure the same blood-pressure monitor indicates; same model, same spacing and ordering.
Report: **128** mmHg
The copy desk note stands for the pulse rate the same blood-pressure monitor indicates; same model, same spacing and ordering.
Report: **81** bpm
